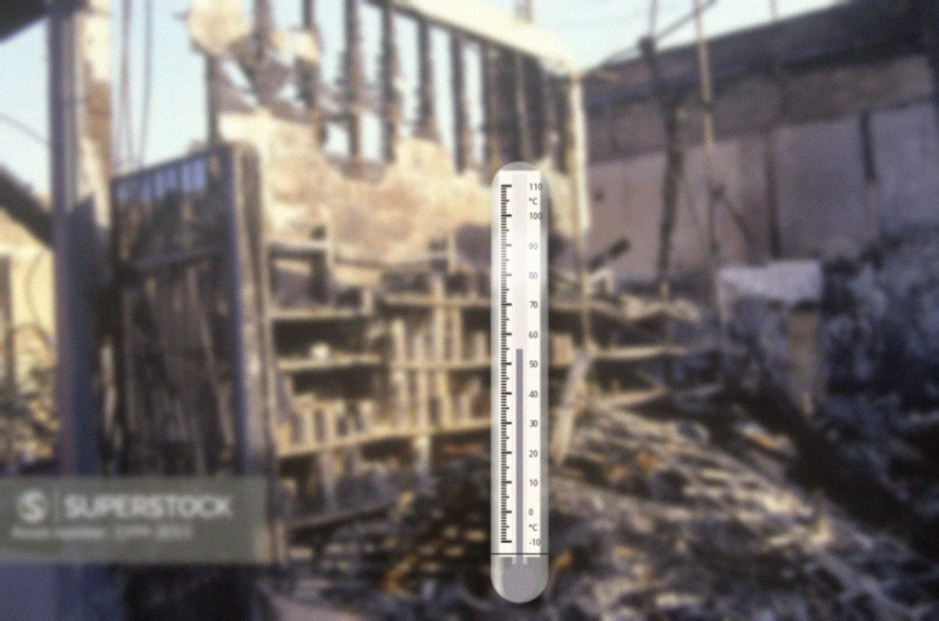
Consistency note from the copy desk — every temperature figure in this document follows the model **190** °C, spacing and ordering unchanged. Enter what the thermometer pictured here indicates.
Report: **55** °C
